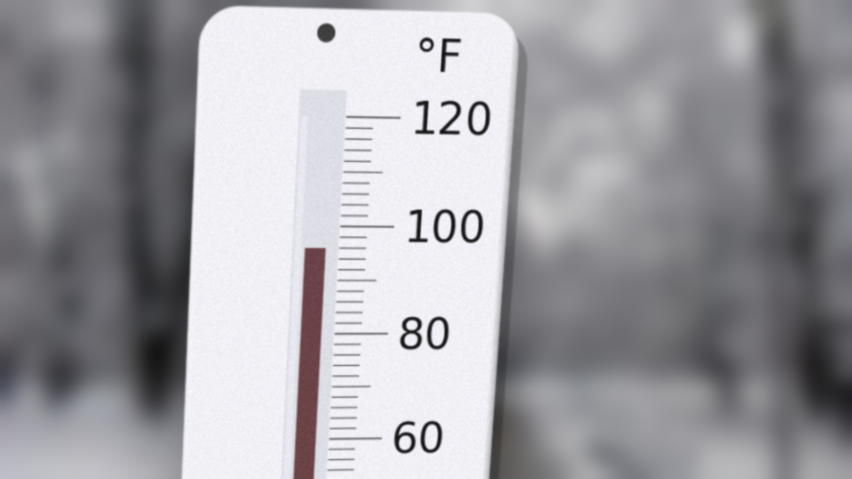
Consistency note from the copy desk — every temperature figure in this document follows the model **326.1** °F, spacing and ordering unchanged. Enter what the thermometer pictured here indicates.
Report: **96** °F
